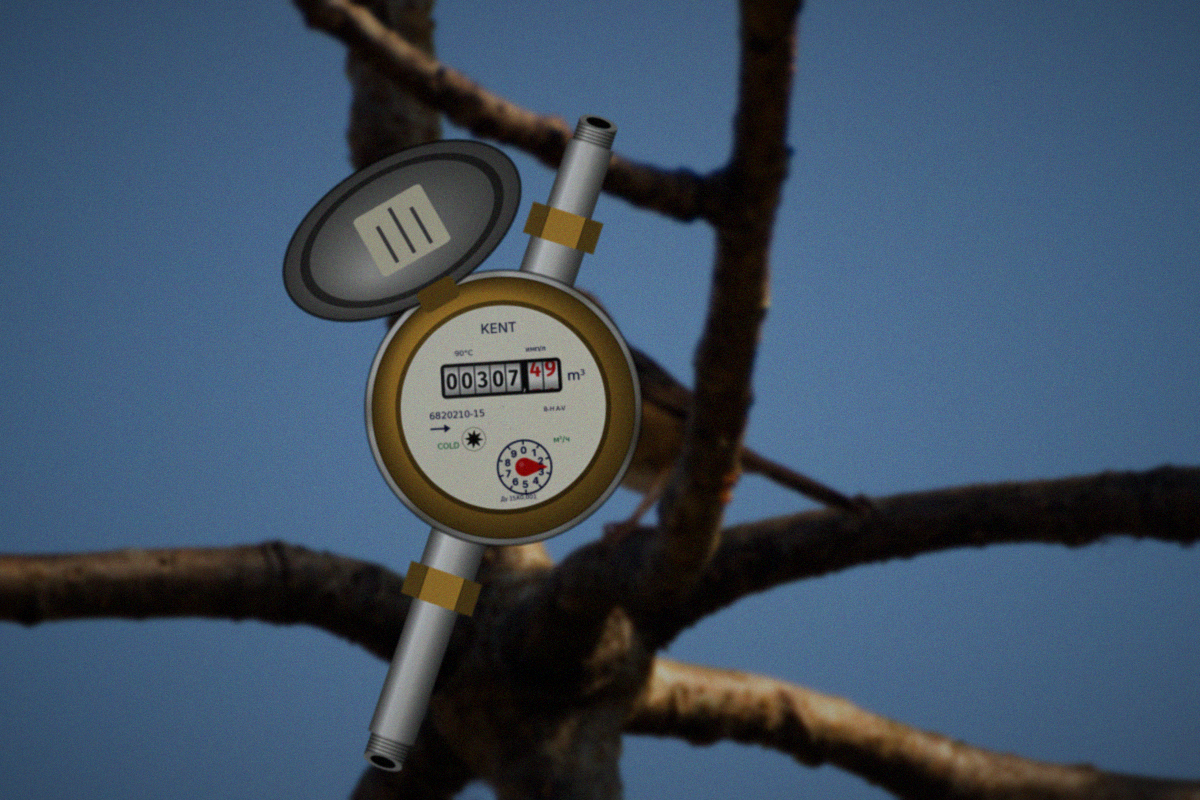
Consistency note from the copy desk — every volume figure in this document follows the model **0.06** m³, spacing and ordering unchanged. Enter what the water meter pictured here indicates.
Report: **307.492** m³
